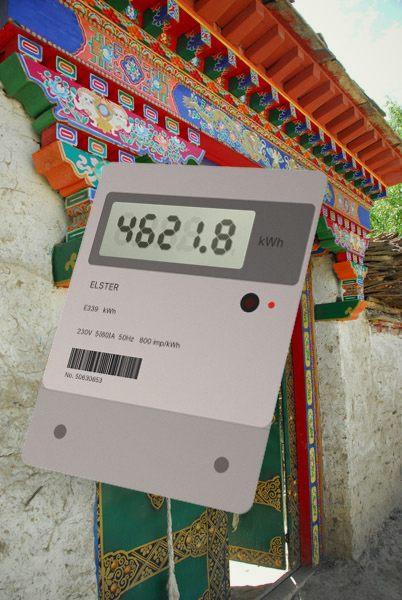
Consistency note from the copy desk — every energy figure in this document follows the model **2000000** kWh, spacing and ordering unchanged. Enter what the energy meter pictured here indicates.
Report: **4621.8** kWh
